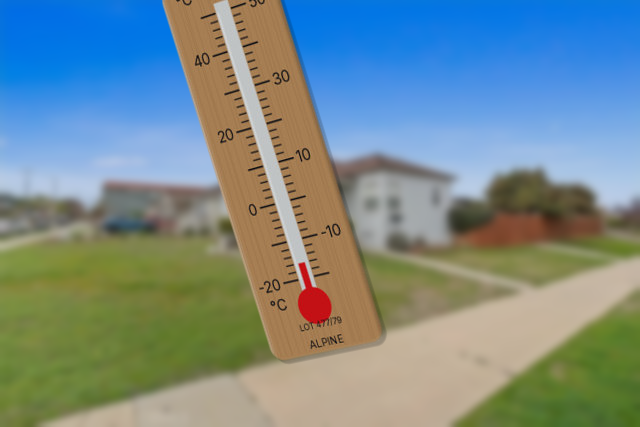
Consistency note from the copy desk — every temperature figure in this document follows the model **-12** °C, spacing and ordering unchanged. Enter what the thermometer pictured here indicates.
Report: **-16** °C
